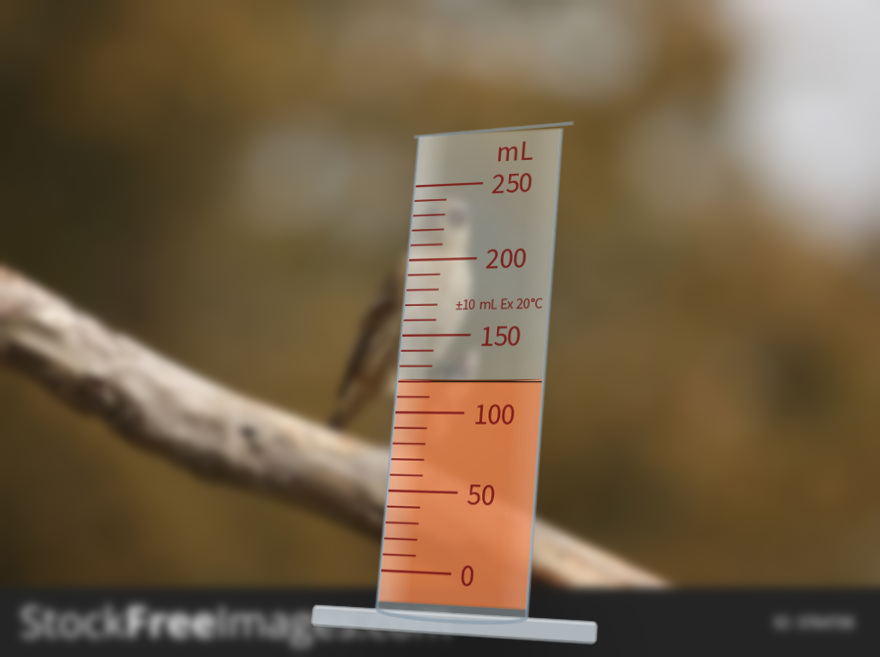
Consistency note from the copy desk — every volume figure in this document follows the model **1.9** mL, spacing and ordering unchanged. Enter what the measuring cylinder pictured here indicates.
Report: **120** mL
